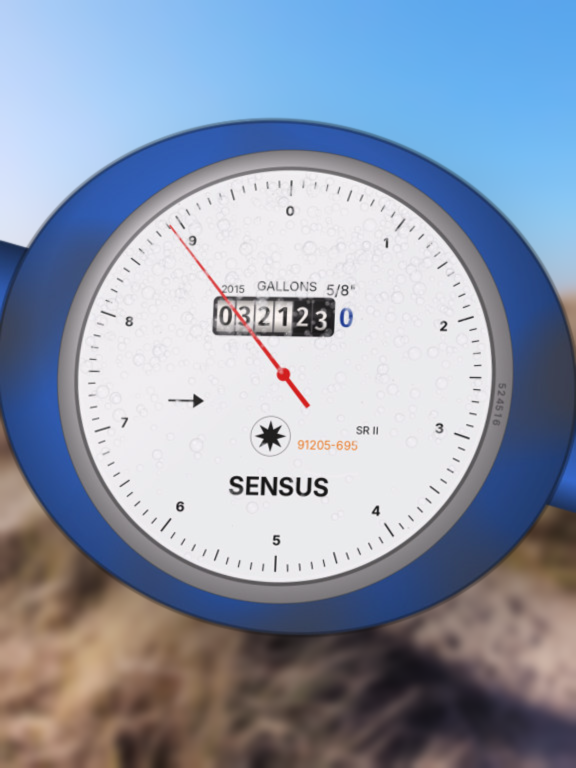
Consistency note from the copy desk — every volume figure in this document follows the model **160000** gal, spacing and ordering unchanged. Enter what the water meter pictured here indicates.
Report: **321228.9** gal
